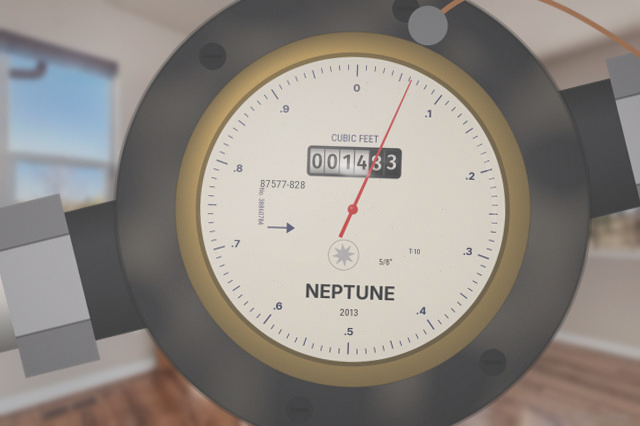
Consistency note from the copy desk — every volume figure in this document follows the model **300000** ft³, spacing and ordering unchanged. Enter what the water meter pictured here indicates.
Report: **1483.06** ft³
